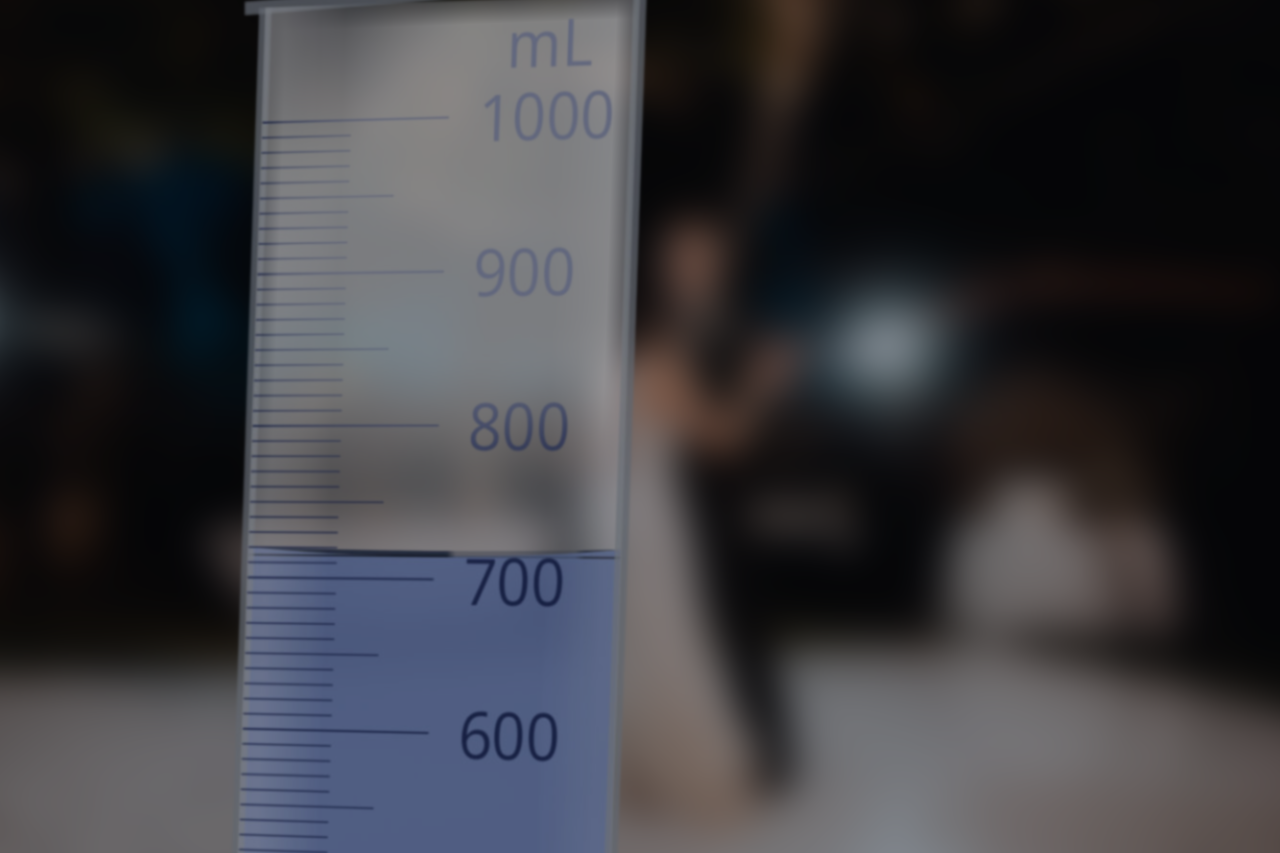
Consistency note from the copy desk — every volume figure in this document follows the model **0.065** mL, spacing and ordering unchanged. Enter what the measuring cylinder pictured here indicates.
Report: **715** mL
